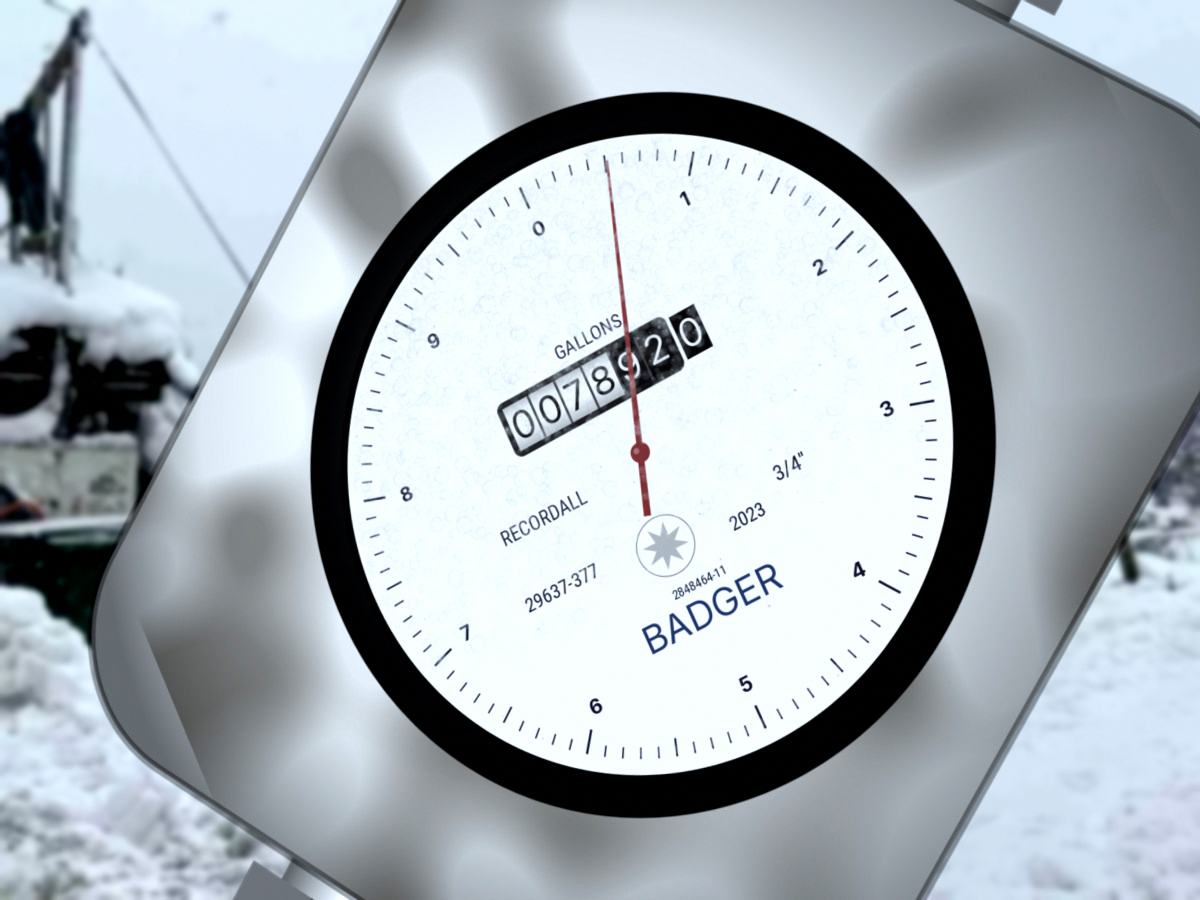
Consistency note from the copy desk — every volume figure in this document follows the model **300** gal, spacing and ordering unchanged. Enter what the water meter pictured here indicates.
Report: **78920.5** gal
